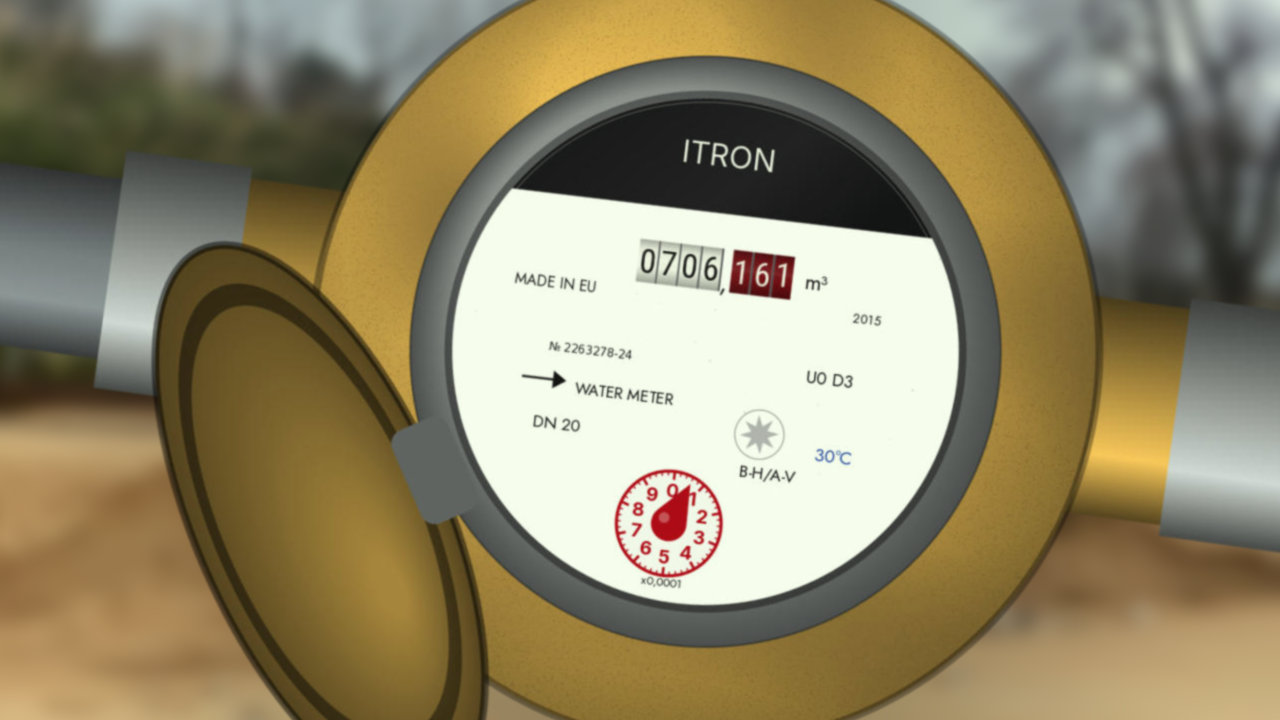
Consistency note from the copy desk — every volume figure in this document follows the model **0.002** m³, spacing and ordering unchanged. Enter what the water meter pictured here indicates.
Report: **706.1610** m³
